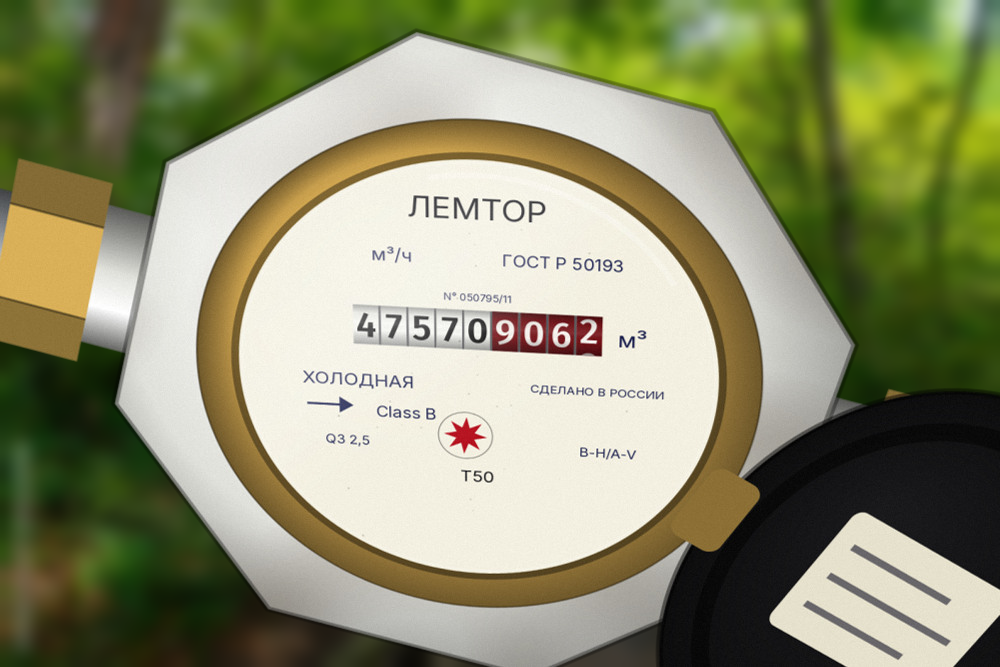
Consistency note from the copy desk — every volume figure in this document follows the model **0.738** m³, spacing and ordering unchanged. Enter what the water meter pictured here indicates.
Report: **47570.9062** m³
